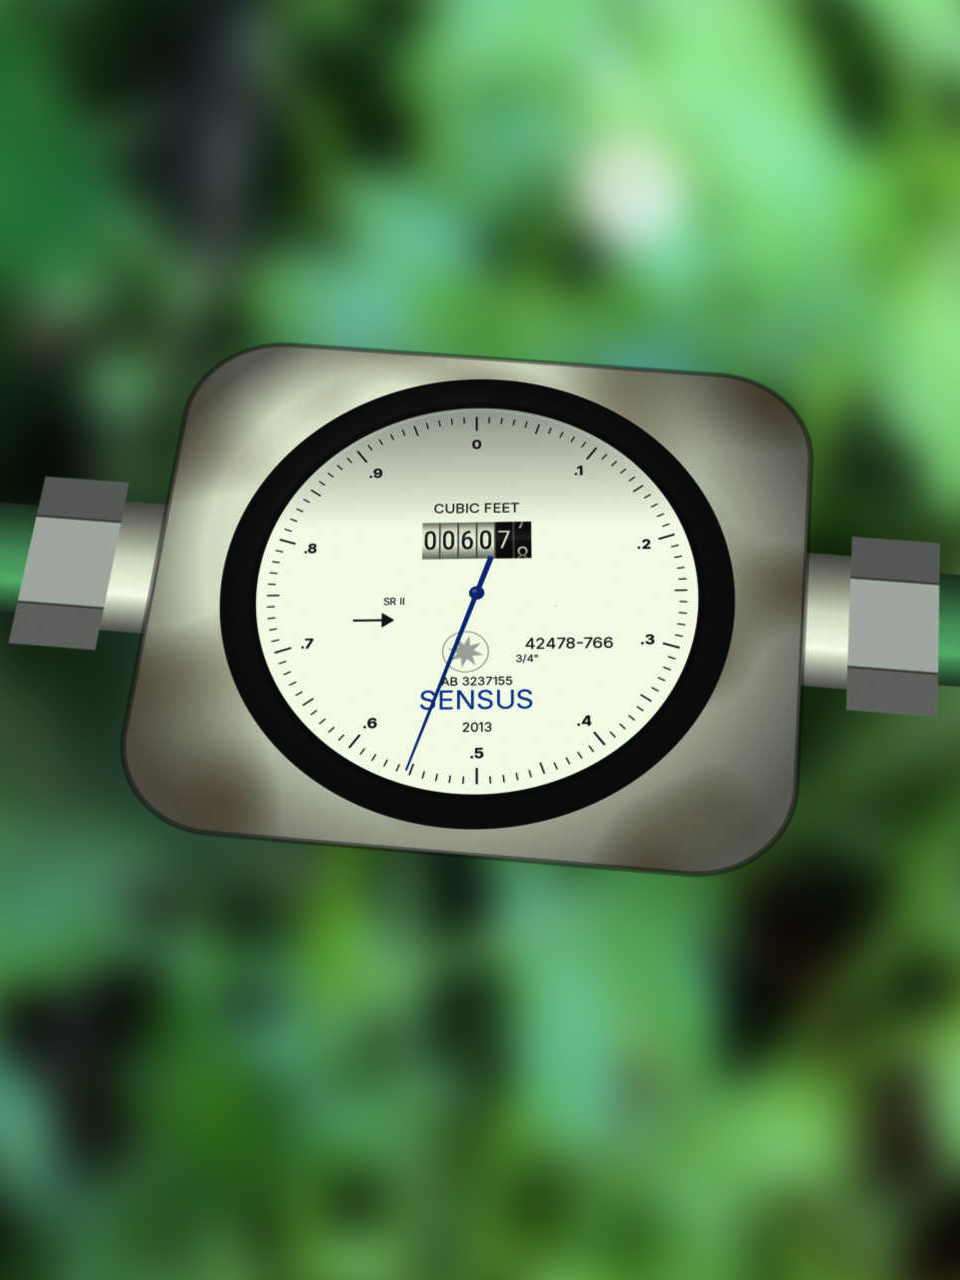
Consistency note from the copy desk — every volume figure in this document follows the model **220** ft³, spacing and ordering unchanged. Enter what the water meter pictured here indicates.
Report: **6077.55** ft³
